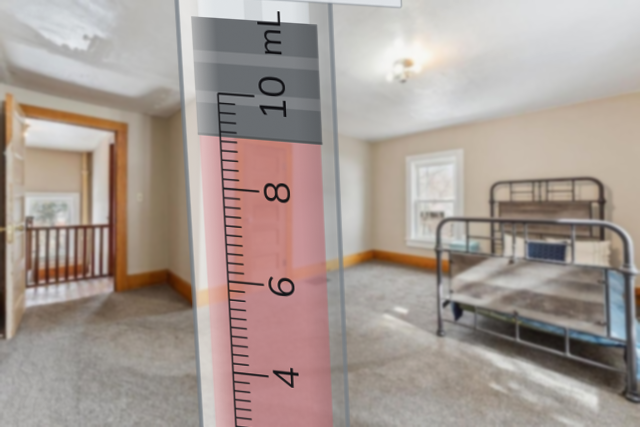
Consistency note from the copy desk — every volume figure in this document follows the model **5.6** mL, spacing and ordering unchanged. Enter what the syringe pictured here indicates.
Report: **9.1** mL
